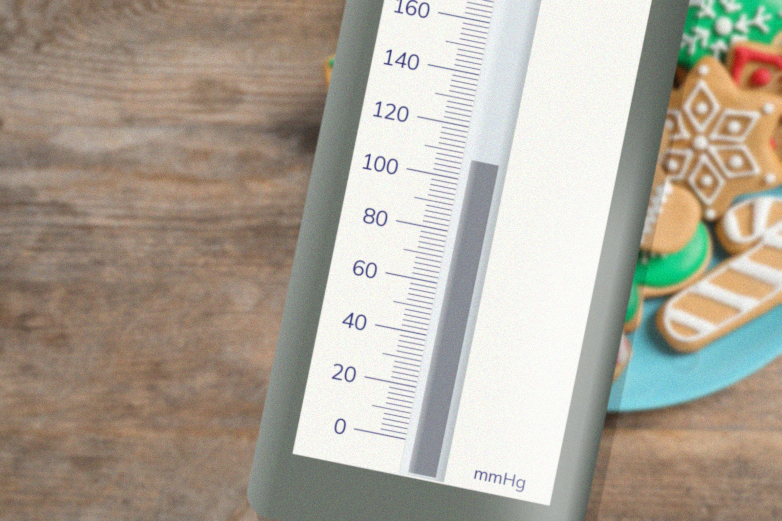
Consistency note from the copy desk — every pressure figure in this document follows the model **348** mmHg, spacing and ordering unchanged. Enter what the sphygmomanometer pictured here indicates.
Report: **108** mmHg
